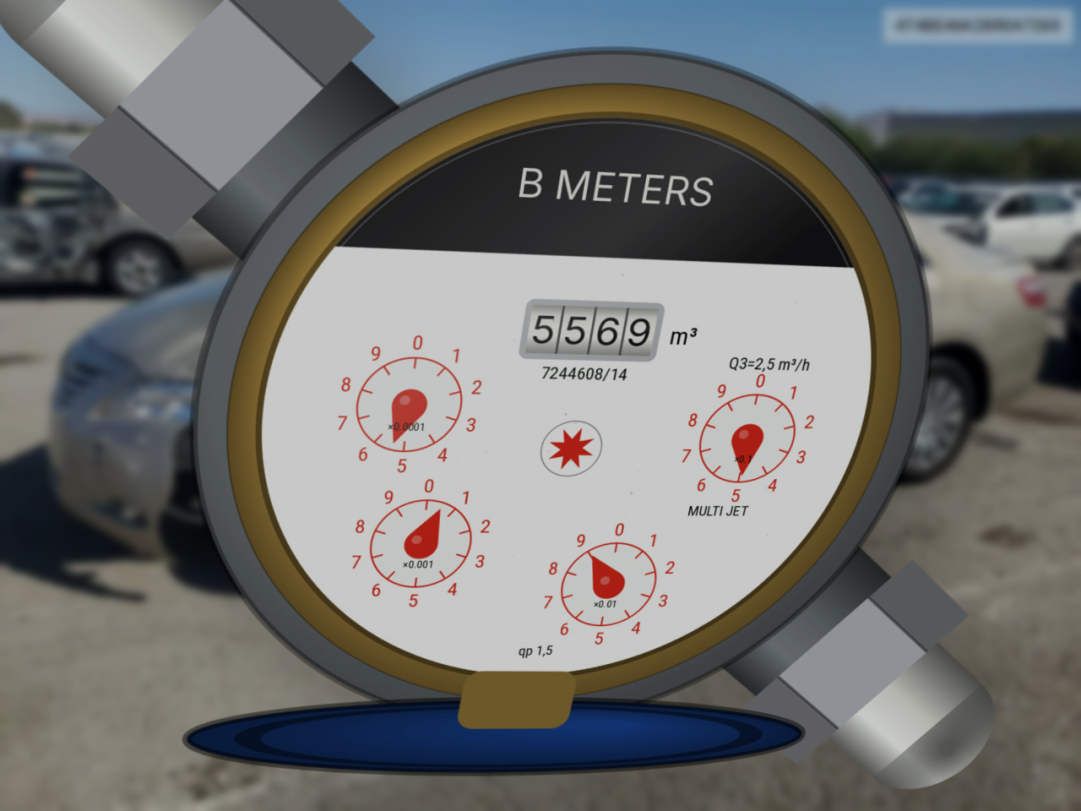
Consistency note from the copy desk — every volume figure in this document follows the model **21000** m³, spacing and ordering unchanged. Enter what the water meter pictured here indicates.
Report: **5569.4905** m³
